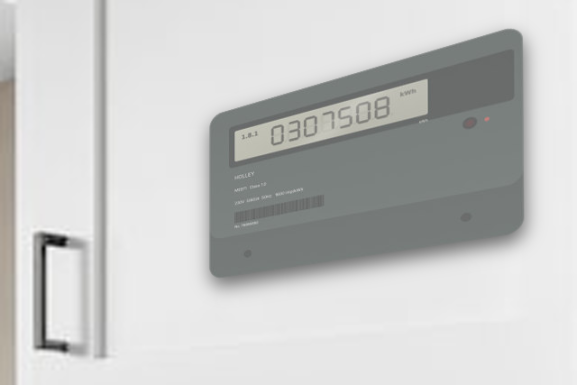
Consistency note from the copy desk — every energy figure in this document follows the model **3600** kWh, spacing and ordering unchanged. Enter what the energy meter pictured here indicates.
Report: **307508** kWh
